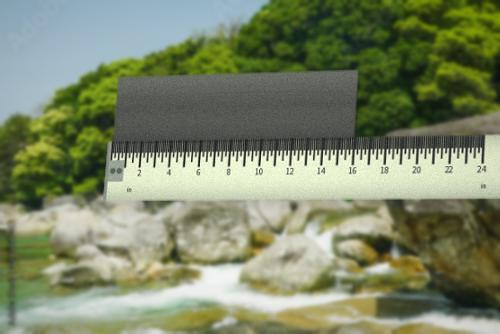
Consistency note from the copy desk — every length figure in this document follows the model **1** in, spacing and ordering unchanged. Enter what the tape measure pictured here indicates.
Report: **16** in
